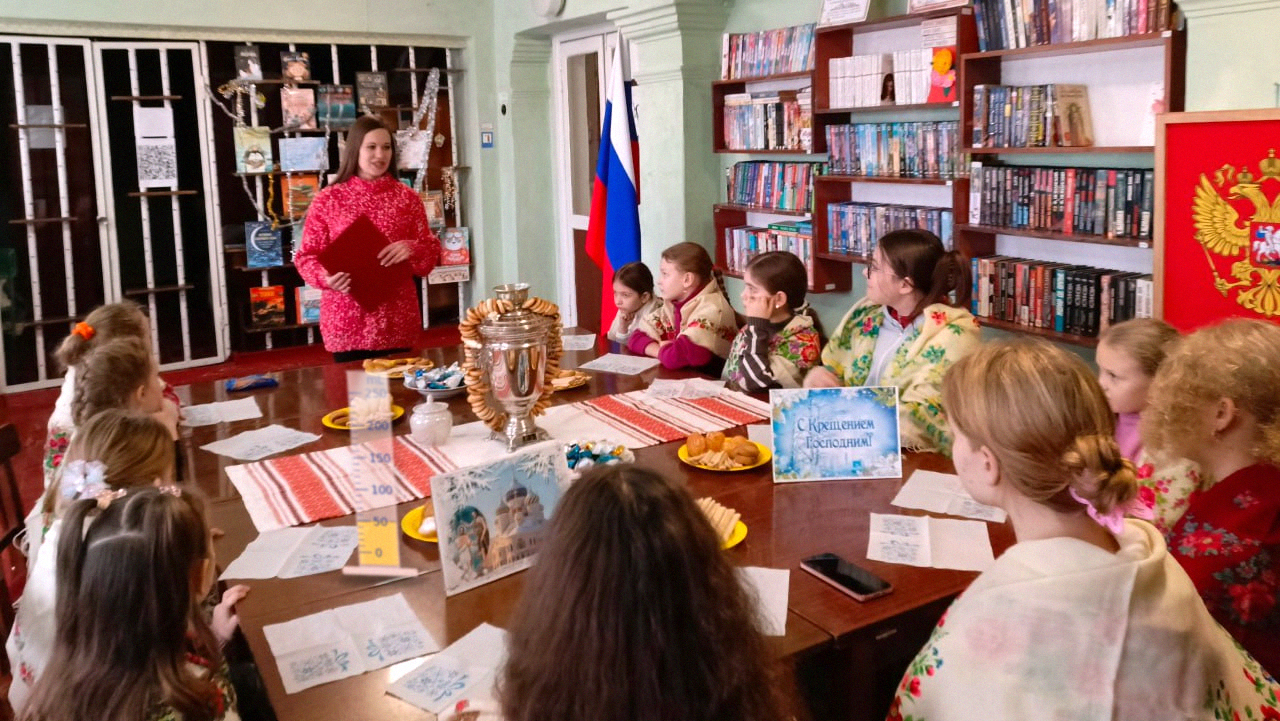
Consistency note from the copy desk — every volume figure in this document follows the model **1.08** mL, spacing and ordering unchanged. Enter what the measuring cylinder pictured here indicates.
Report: **50** mL
